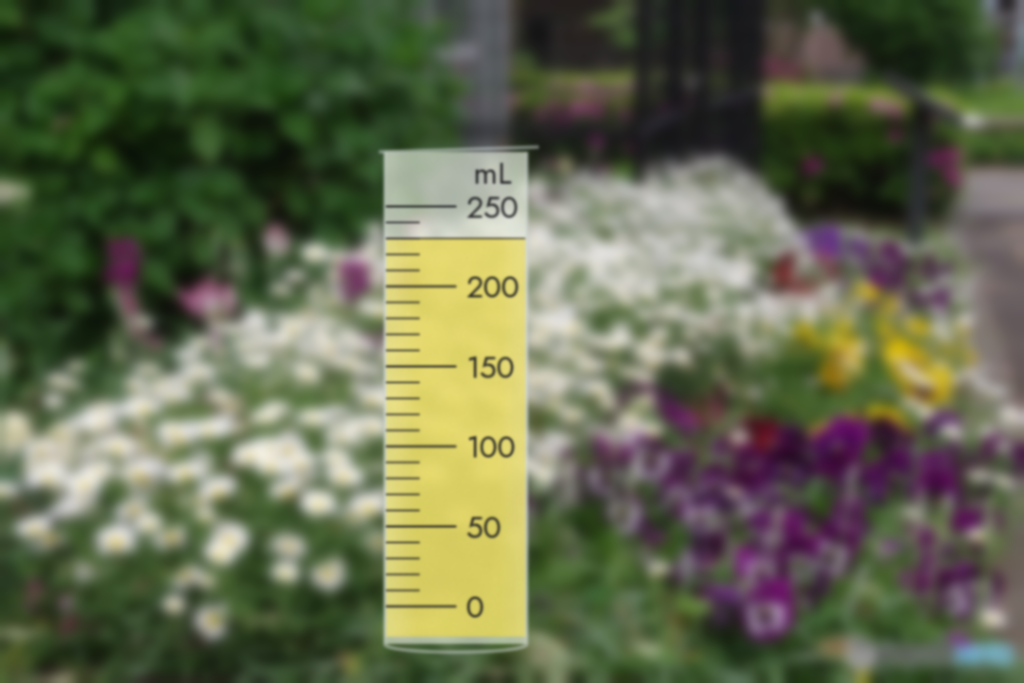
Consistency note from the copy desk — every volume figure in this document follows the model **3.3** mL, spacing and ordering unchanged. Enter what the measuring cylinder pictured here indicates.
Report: **230** mL
